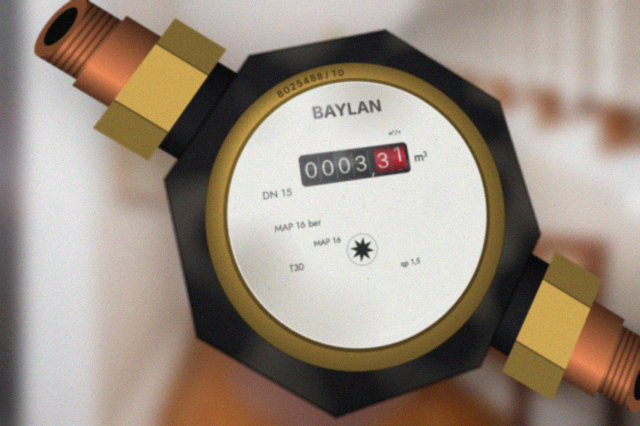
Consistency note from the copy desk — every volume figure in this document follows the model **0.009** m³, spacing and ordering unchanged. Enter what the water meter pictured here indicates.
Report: **3.31** m³
